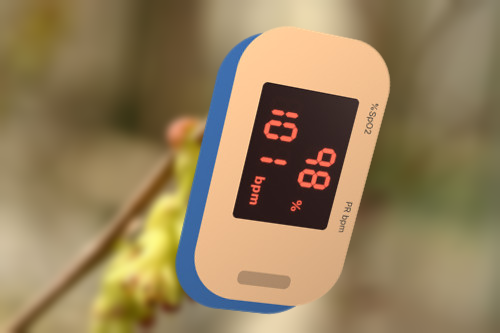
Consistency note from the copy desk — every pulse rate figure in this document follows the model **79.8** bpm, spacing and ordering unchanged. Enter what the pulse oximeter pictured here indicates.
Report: **101** bpm
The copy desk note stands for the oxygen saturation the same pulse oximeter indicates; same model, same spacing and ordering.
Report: **98** %
